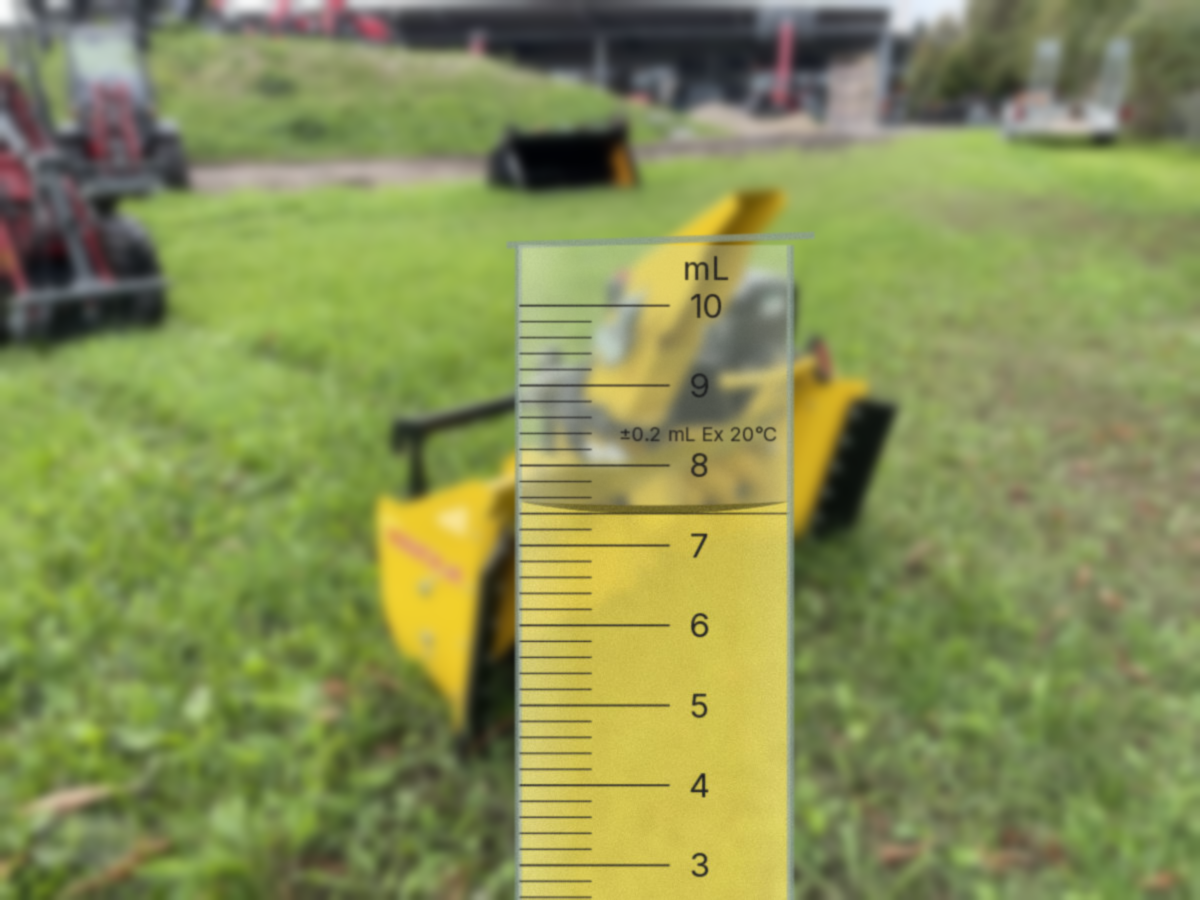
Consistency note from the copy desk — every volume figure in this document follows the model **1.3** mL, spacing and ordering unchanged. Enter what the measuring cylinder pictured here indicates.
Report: **7.4** mL
